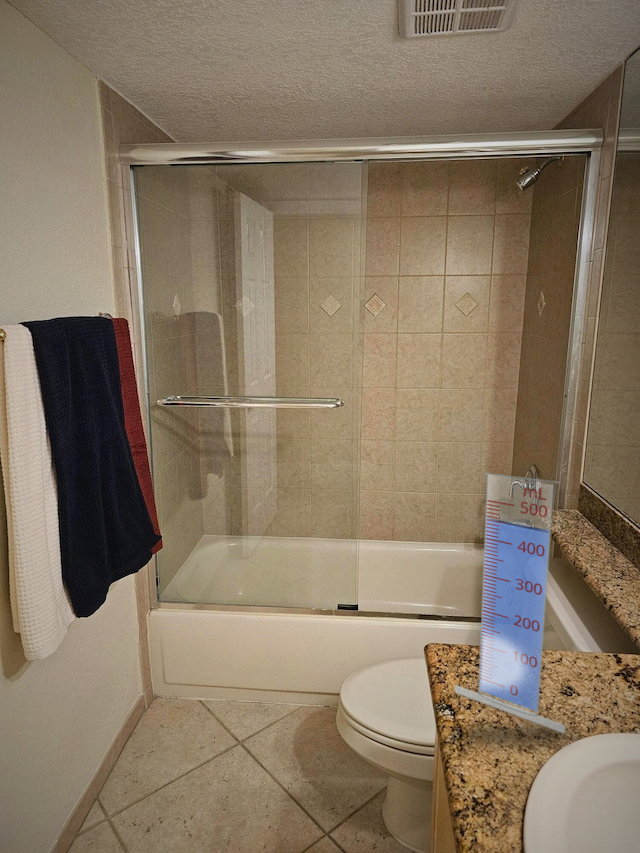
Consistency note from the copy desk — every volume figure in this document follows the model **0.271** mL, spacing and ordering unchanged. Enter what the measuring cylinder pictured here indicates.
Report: **450** mL
